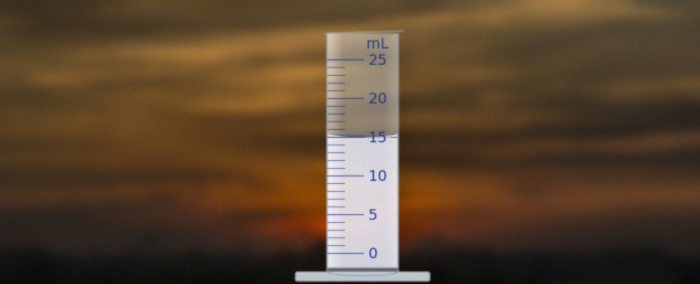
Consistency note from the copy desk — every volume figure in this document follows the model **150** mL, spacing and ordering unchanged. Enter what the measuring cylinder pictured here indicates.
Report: **15** mL
